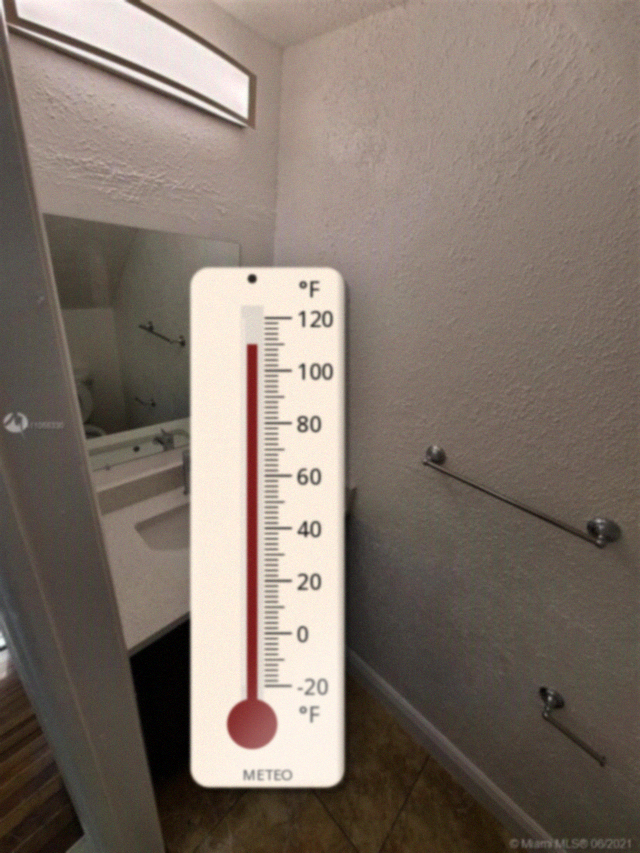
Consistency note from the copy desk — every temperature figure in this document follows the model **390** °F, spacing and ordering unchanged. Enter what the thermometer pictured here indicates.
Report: **110** °F
